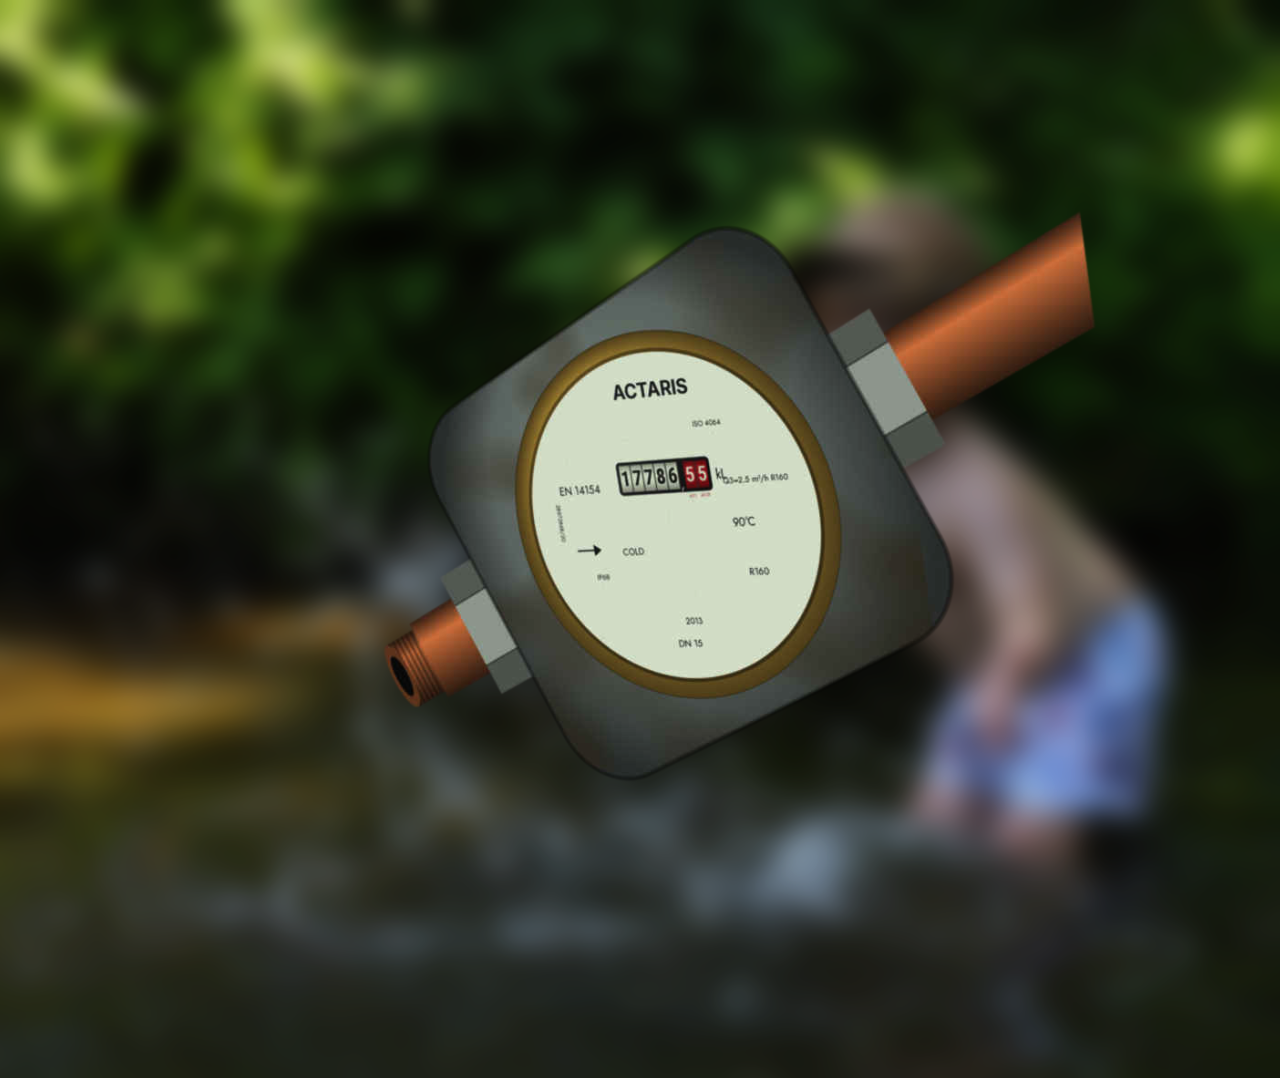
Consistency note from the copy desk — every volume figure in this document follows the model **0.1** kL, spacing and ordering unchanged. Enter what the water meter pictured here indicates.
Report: **17786.55** kL
